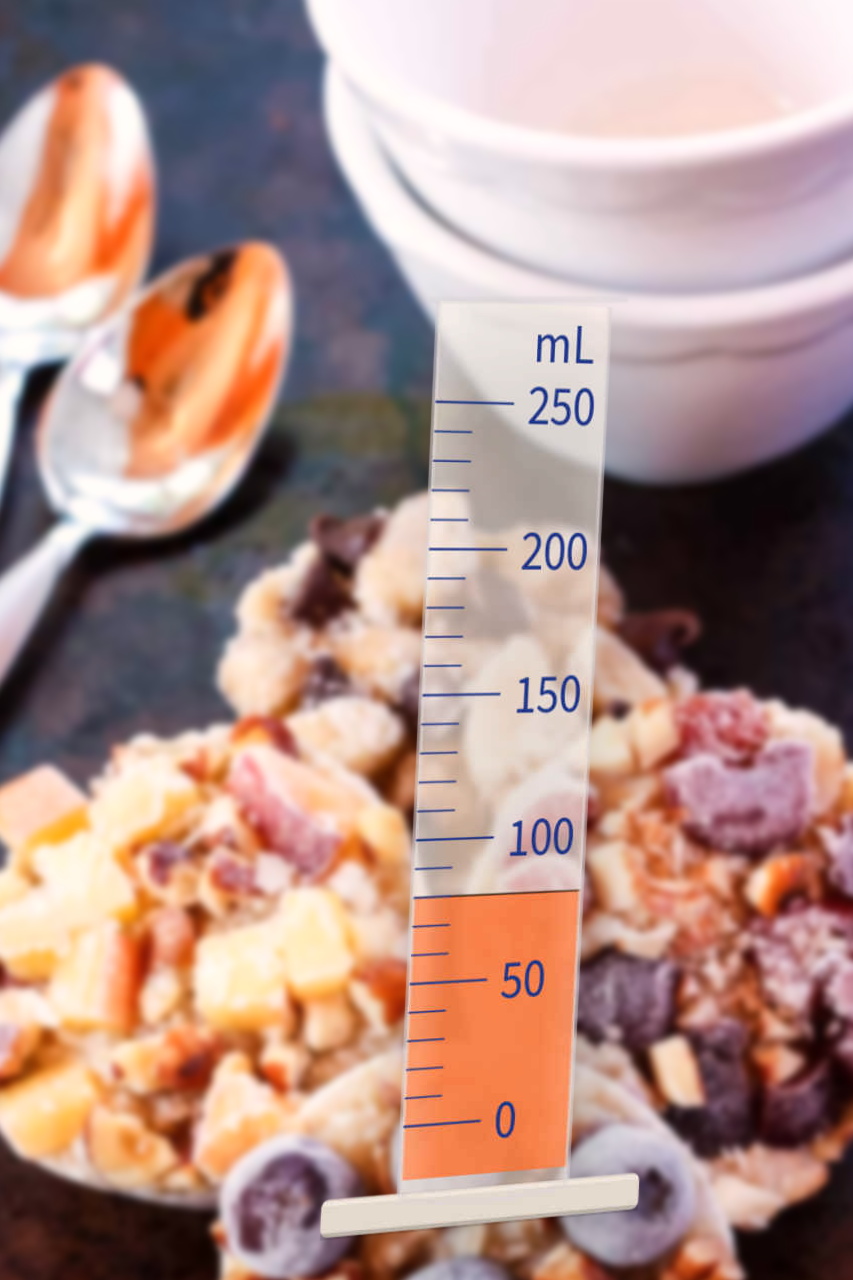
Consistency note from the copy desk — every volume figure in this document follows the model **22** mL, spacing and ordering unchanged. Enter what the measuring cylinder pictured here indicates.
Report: **80** mL
